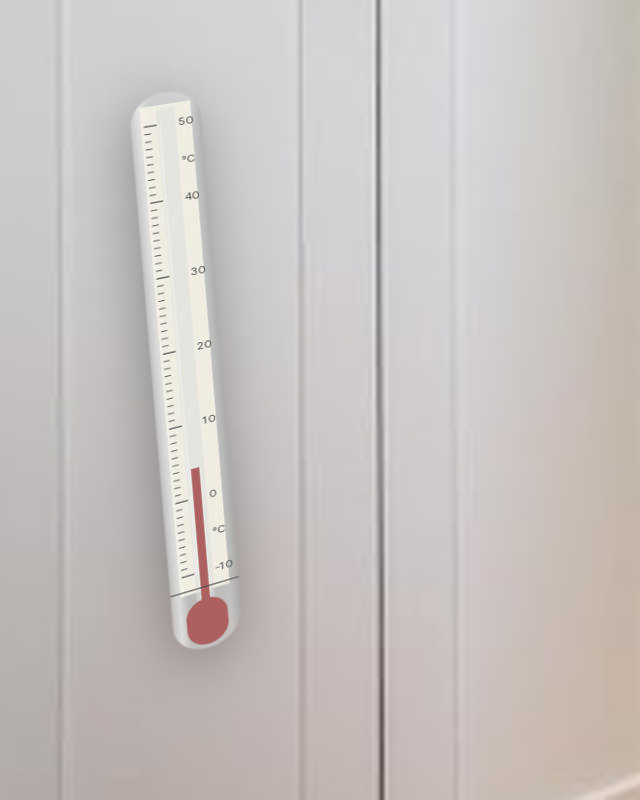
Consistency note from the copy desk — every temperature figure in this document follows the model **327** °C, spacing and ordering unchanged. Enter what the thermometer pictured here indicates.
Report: **4** °C
